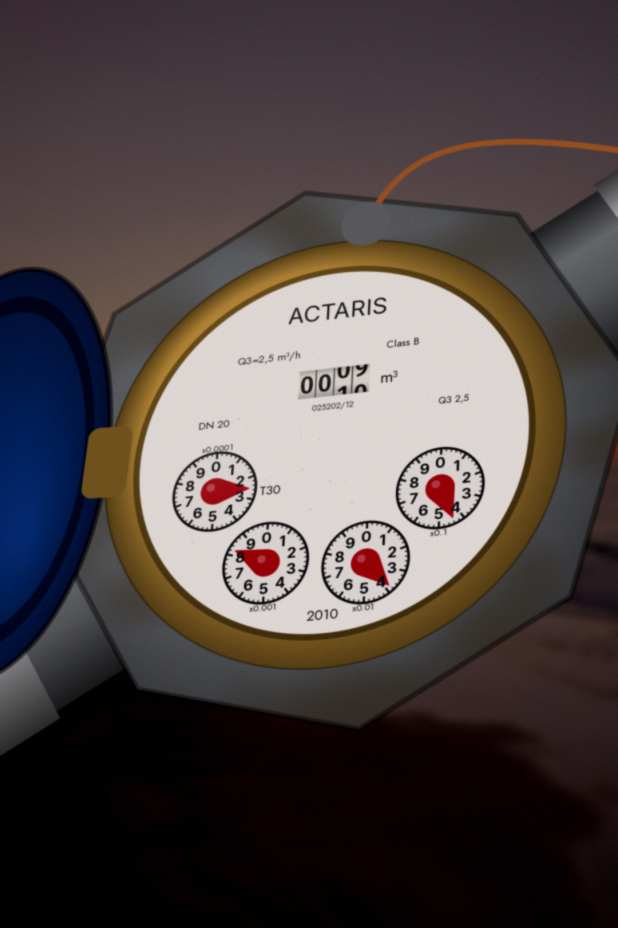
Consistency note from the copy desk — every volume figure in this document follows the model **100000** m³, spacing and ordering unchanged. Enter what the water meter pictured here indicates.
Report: **9.4382** m³
